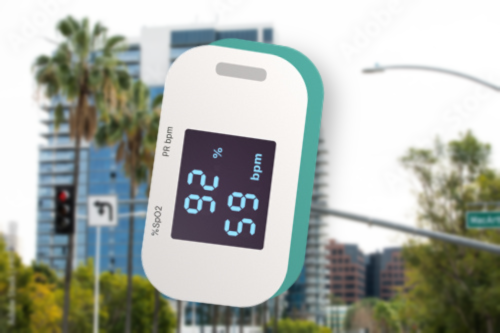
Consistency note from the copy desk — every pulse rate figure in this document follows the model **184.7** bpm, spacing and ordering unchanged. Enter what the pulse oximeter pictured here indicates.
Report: **59** bpm
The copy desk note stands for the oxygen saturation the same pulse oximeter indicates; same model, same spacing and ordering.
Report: **92** %
